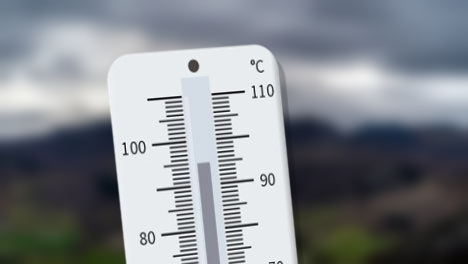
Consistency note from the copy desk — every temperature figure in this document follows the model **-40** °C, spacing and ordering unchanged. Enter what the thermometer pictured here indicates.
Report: **95** °C
